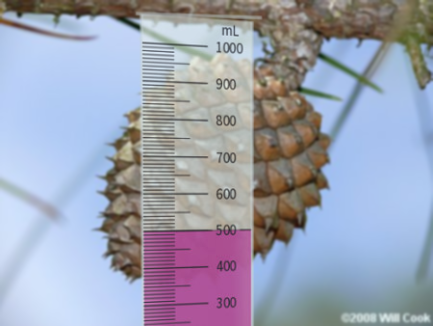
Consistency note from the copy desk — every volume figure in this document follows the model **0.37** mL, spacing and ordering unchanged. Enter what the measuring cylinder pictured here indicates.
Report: **500** mL
